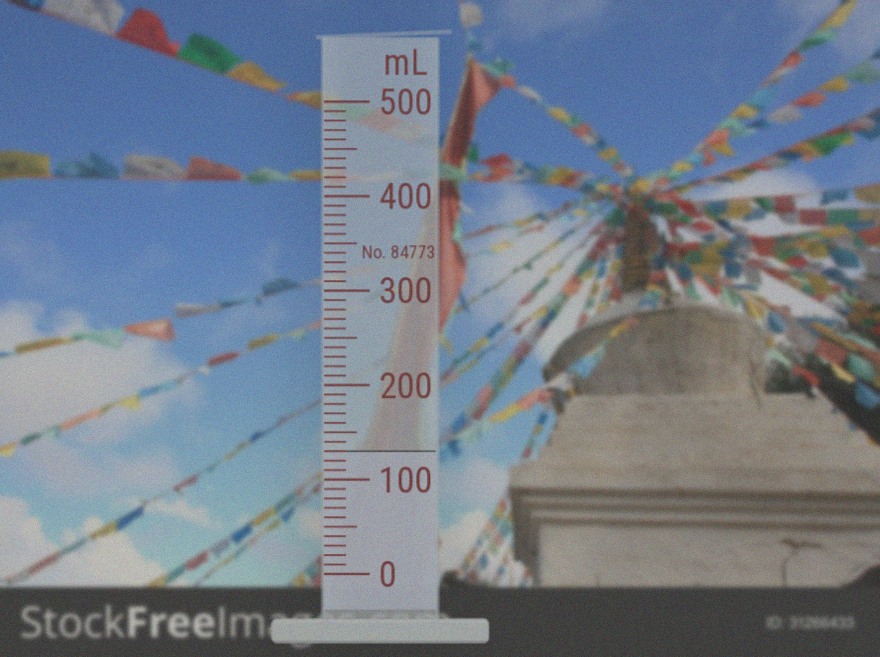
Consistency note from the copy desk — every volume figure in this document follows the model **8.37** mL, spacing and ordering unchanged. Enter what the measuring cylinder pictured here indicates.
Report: **130** mL
